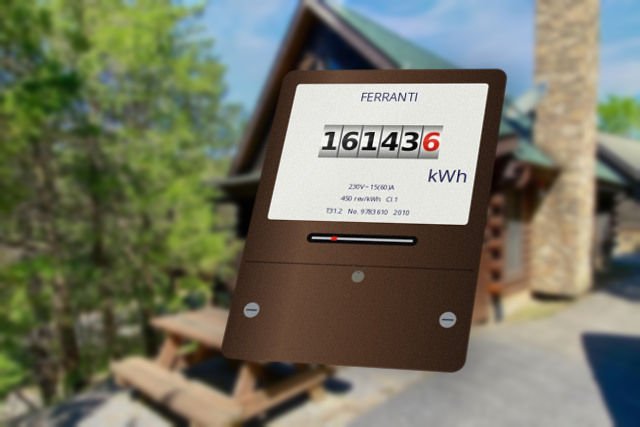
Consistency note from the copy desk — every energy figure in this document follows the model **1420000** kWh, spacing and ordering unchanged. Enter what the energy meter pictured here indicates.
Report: **16143.6** kWh
